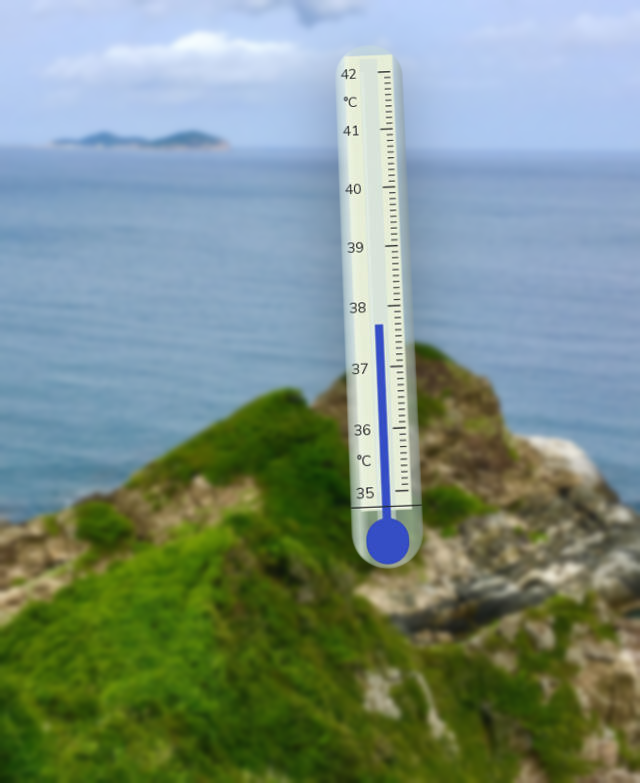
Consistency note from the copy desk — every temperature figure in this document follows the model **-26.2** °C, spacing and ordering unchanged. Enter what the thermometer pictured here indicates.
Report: **37.7** °C
